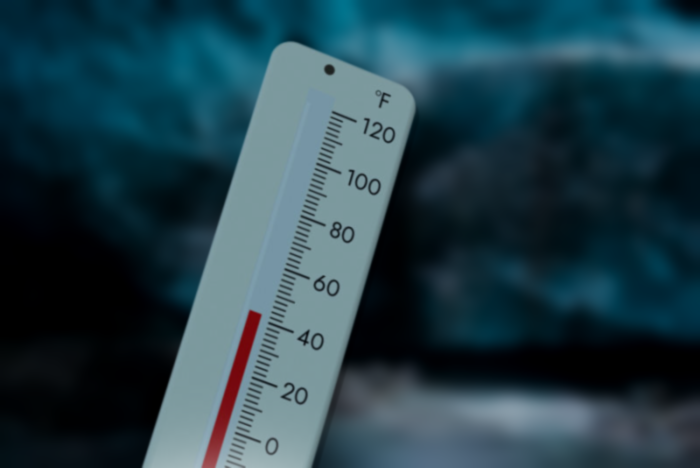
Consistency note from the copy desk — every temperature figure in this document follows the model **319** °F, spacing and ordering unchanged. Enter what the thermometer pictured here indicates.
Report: **42** °F
